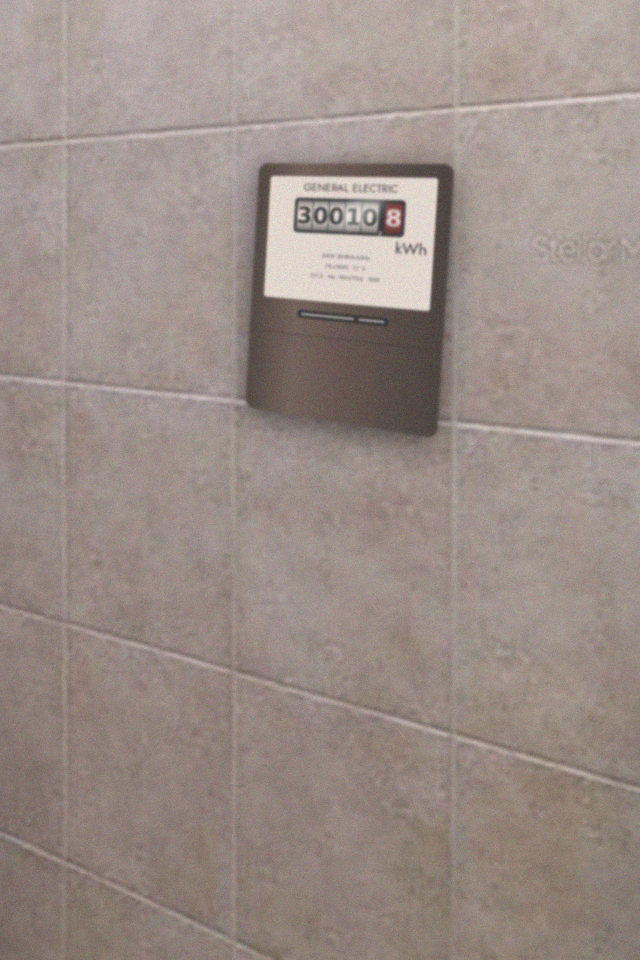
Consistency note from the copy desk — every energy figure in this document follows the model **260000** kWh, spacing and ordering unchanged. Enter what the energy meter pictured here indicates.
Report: **30010.8** kWh
